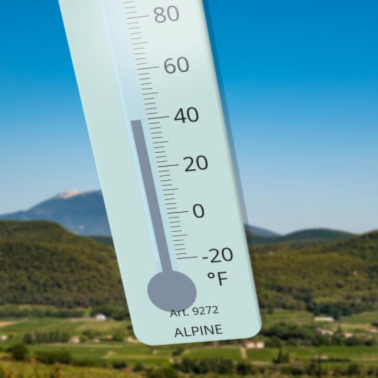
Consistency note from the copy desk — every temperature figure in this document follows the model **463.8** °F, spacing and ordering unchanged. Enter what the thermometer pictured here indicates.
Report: **40** °F
